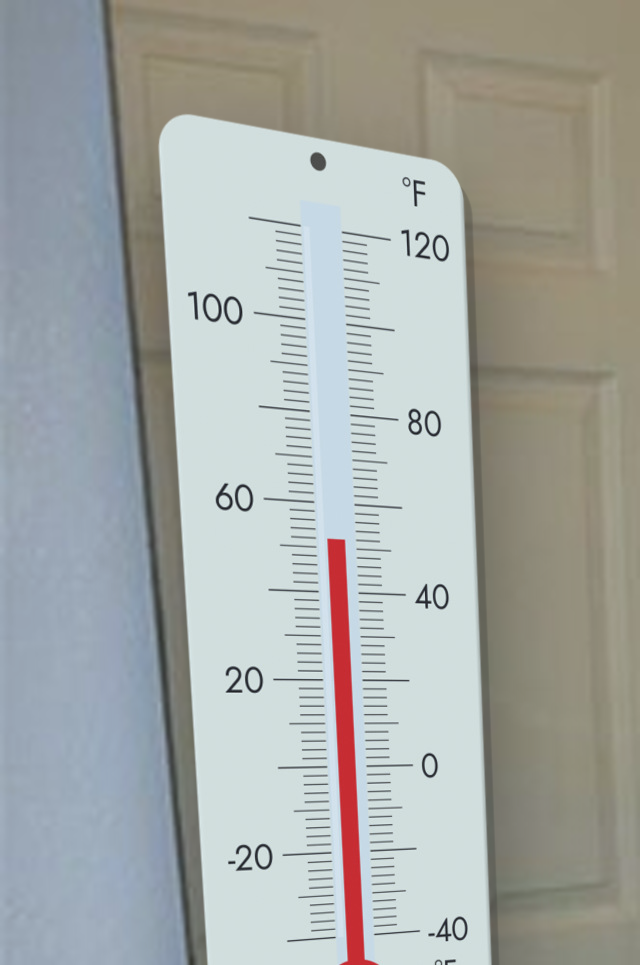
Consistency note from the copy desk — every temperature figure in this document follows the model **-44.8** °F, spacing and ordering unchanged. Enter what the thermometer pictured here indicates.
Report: **52** °F
